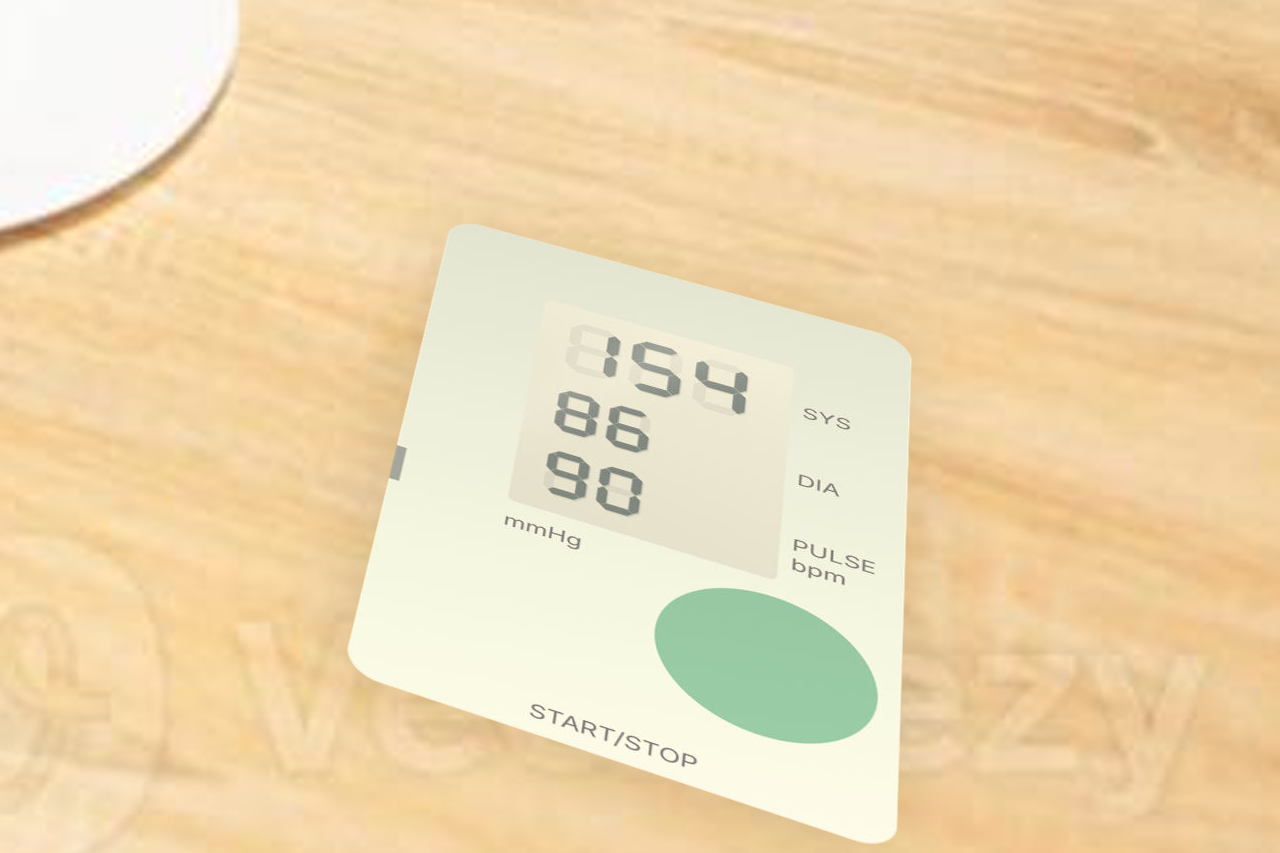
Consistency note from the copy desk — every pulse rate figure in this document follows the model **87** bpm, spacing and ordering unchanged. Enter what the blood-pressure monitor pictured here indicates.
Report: **90** bpm
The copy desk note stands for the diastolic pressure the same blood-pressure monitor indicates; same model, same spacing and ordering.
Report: **86** mmHg
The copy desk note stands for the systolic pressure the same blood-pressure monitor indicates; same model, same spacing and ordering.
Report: **154** mmHg
